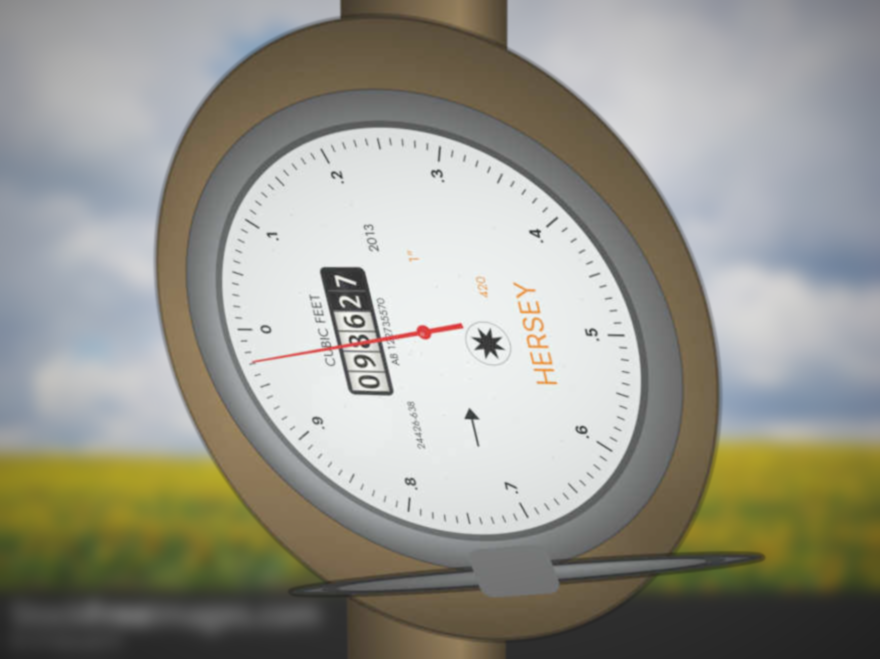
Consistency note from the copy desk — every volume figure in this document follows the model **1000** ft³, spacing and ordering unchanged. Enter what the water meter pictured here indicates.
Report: **98626.97** ft³
